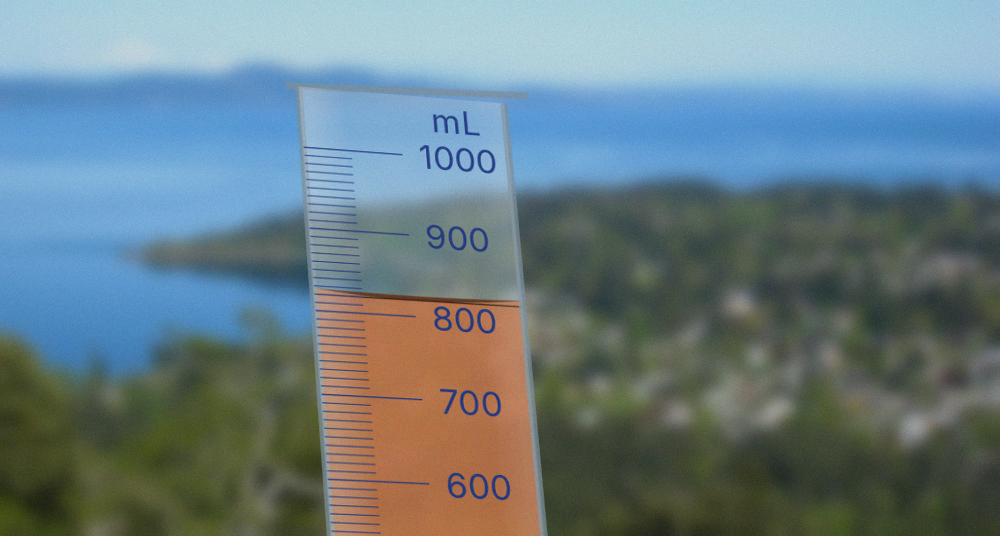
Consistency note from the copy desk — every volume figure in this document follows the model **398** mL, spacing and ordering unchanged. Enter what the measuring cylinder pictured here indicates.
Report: **820** mL
